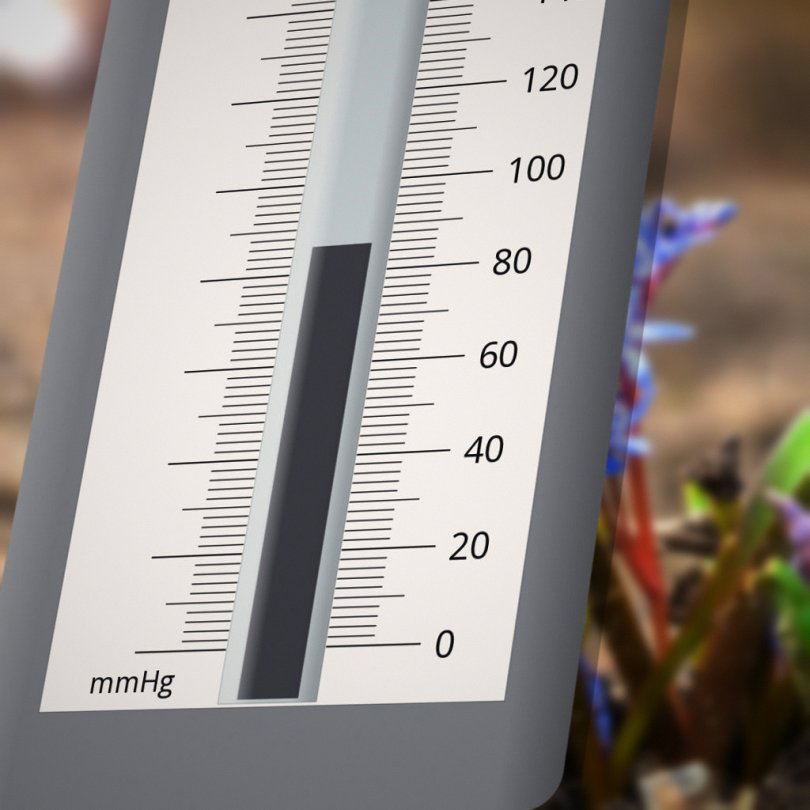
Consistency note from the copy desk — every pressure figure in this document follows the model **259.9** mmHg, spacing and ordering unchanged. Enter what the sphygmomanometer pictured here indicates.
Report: **86** mmHg
